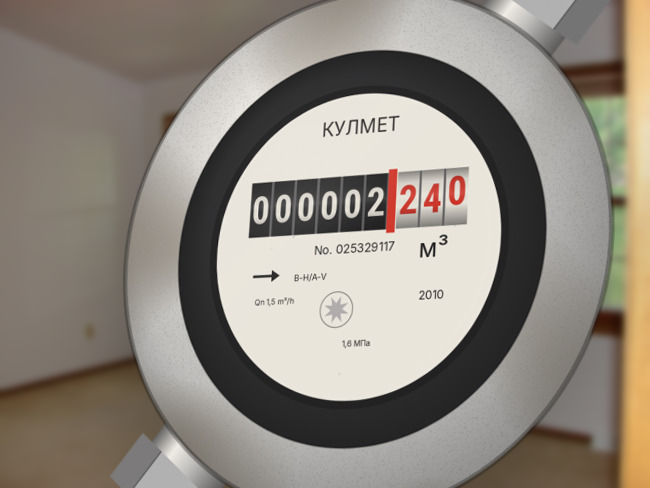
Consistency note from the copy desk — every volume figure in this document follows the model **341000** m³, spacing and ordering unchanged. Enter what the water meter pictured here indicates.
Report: **2.240** m³
